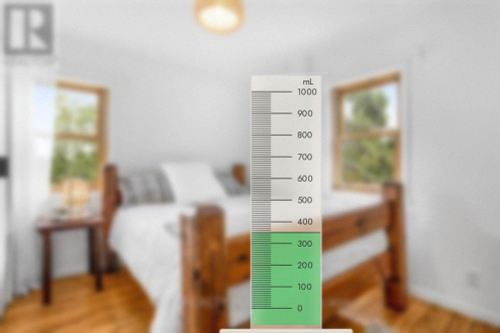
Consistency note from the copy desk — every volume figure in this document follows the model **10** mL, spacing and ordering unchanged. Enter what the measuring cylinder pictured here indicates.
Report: **350** mL
